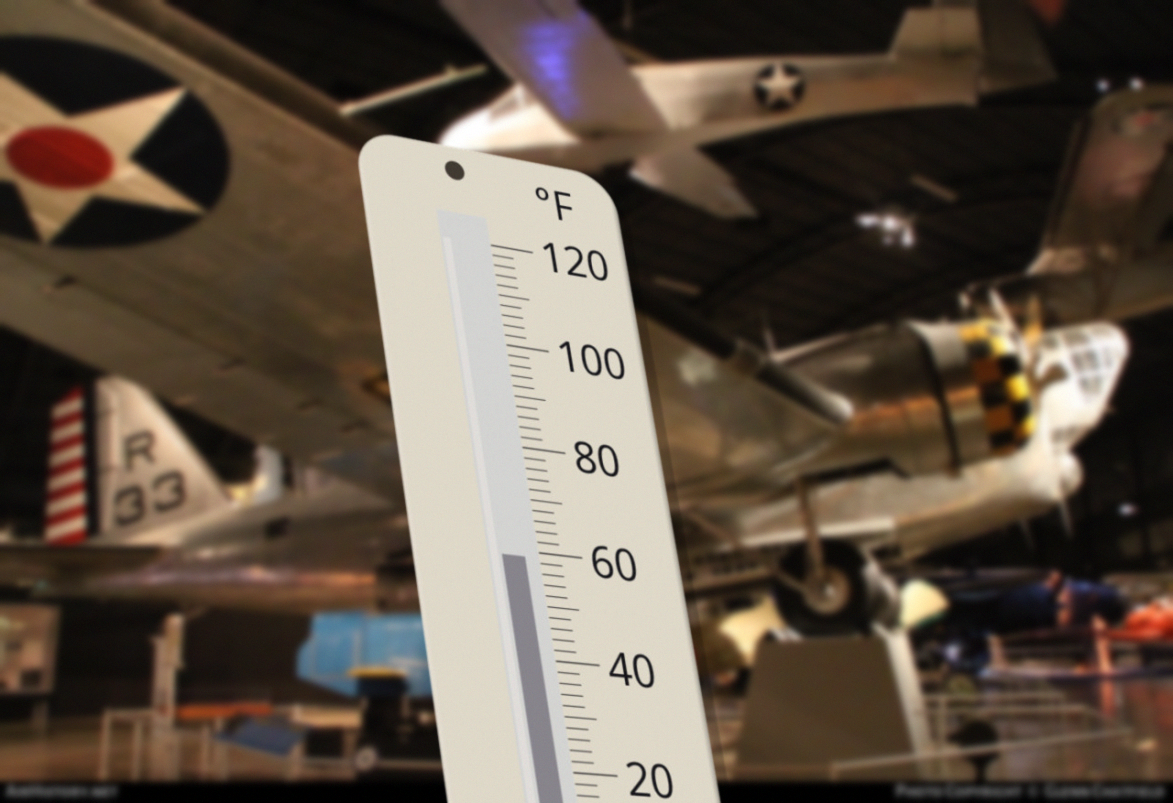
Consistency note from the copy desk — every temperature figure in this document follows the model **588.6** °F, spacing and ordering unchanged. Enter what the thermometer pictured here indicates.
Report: **59** °F
